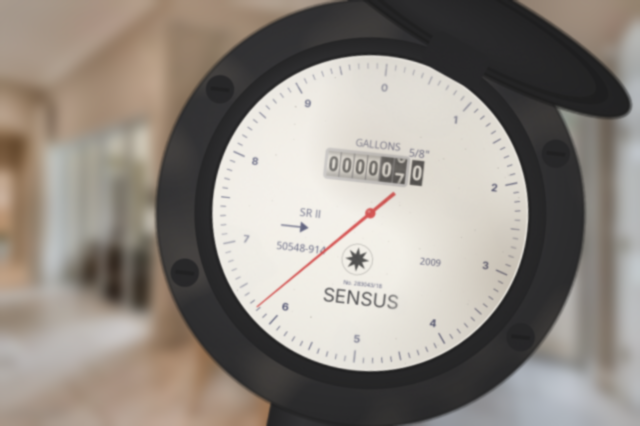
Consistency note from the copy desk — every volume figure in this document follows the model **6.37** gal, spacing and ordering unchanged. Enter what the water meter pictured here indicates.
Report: **66.2** gal
